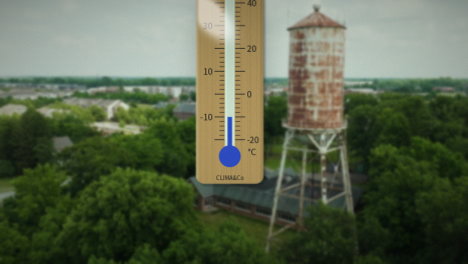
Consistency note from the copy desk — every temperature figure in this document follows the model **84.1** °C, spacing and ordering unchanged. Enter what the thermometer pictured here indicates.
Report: **-10** °C
